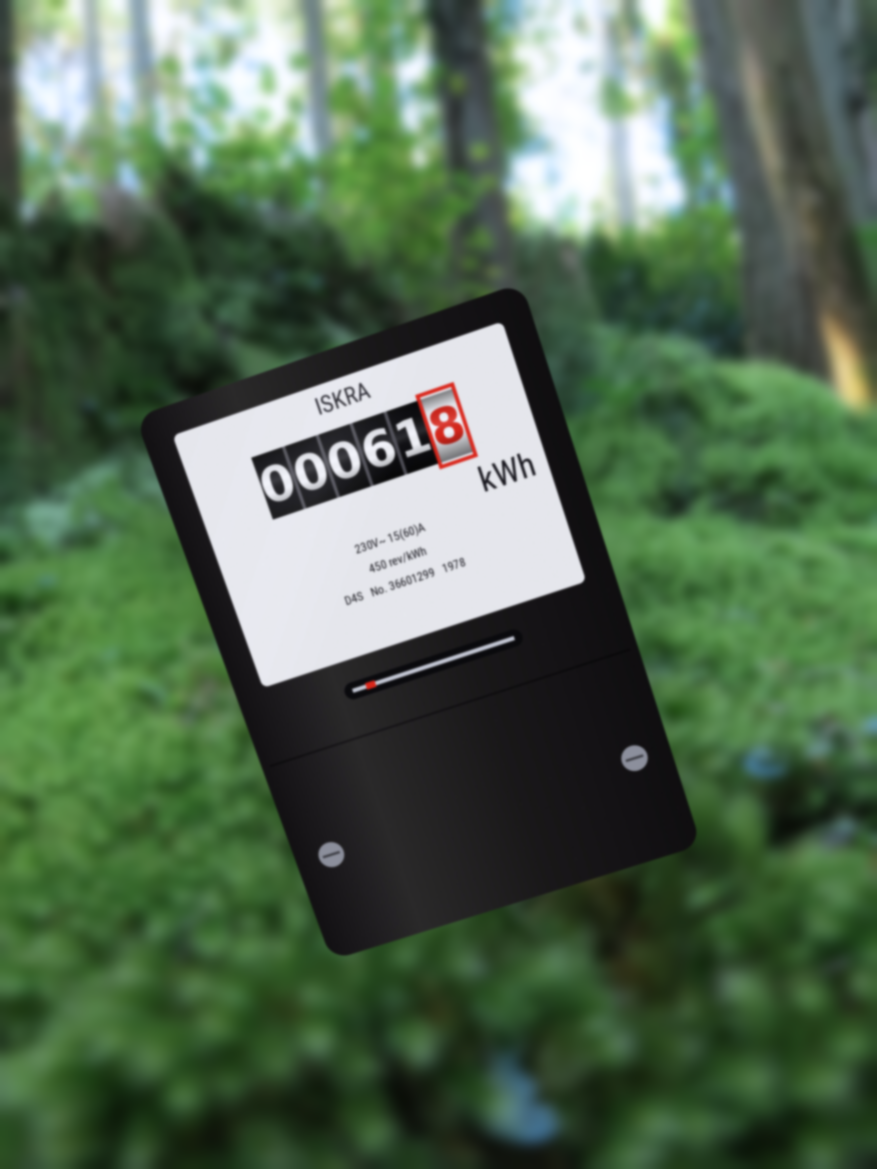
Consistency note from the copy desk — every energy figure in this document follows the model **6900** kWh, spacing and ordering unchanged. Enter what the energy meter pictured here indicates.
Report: **61.8** kWh
